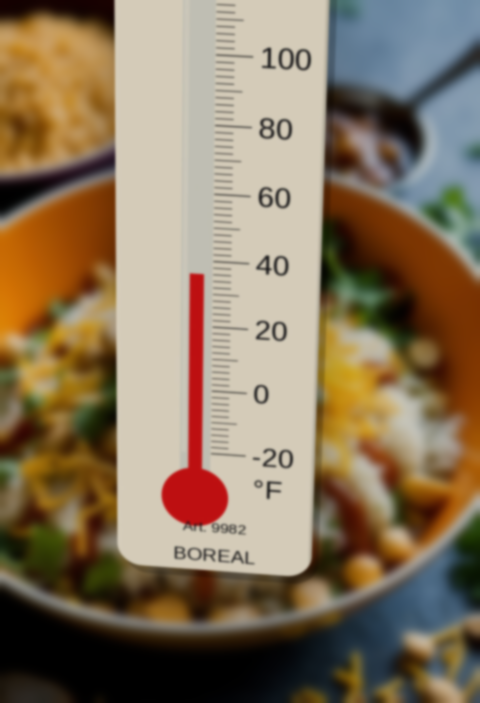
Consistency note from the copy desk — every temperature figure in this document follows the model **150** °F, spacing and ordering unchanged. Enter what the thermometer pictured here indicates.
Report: **36** °F
